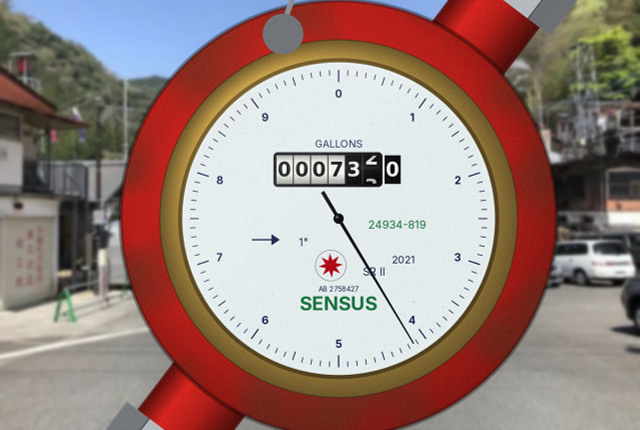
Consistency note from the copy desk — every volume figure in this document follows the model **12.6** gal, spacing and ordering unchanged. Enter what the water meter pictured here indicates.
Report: **7324.1** gal
